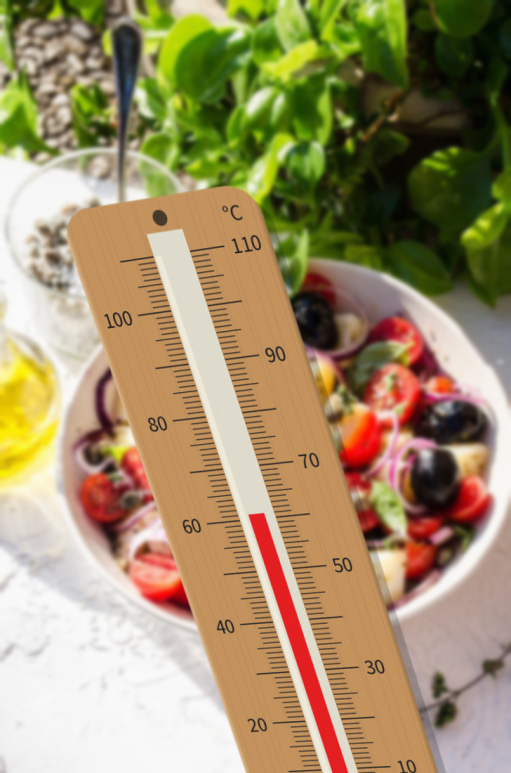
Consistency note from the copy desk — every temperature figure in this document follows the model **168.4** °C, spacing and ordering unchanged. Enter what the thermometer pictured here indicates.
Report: **61** °C
